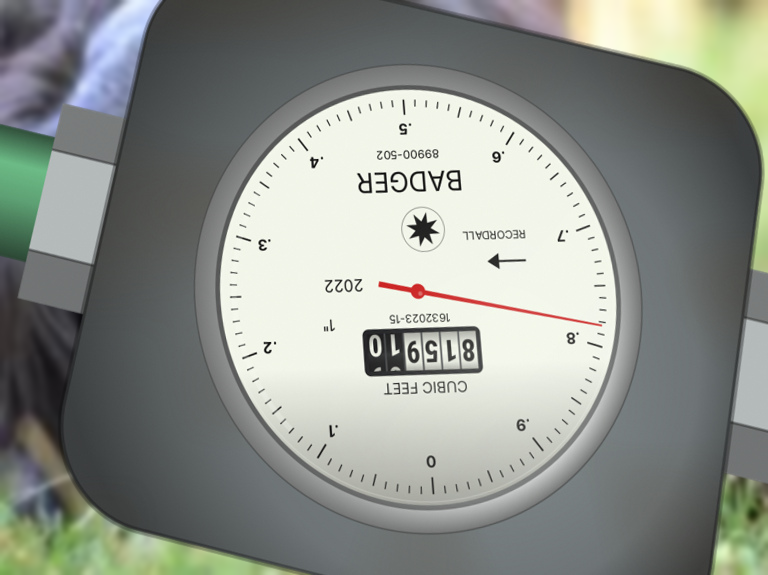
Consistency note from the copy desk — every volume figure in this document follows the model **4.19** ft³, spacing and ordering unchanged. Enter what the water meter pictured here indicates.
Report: **815909.78** ft³
